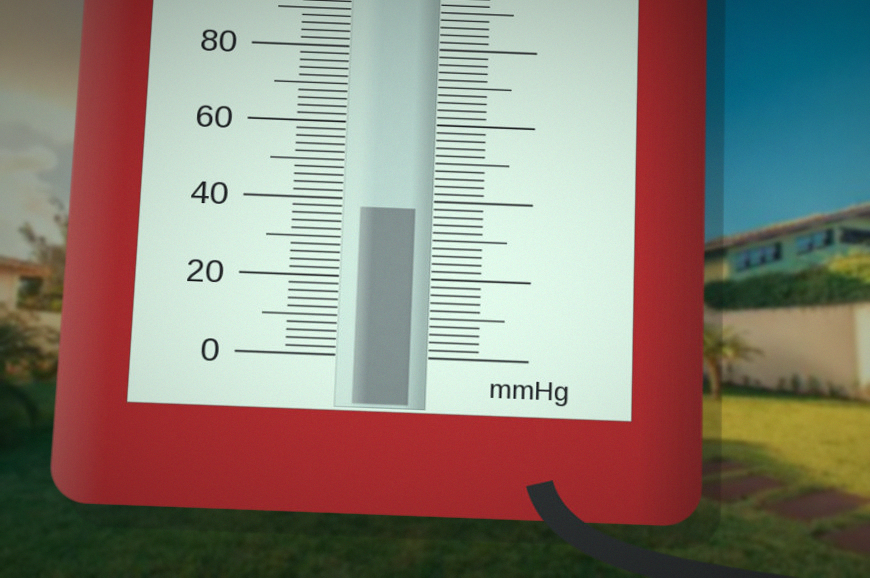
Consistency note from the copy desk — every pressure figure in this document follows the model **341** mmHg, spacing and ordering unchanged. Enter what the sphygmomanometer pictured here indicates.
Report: **38** mmHg
